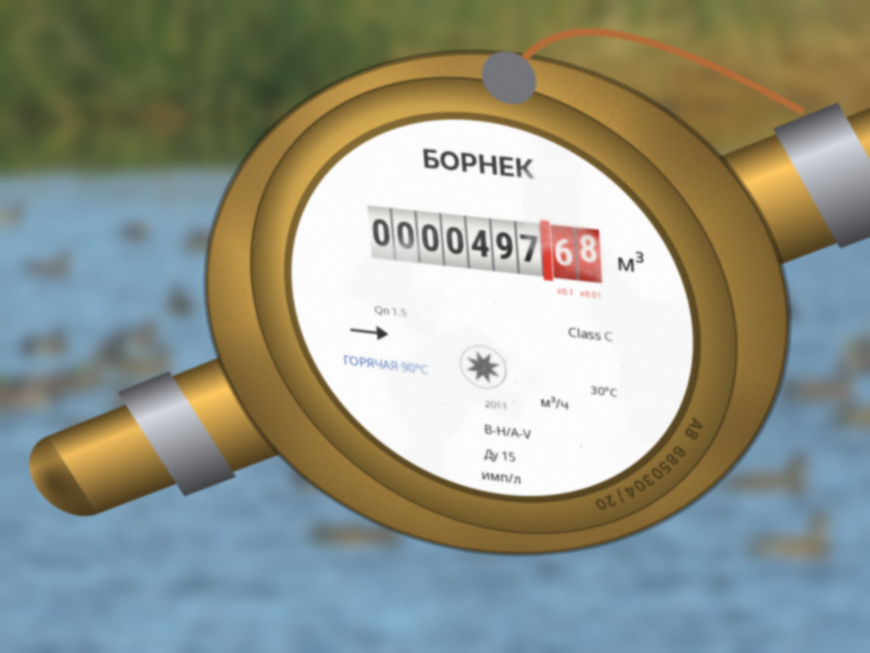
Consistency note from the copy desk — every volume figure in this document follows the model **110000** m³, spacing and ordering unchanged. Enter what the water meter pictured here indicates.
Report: **497.68** m³
